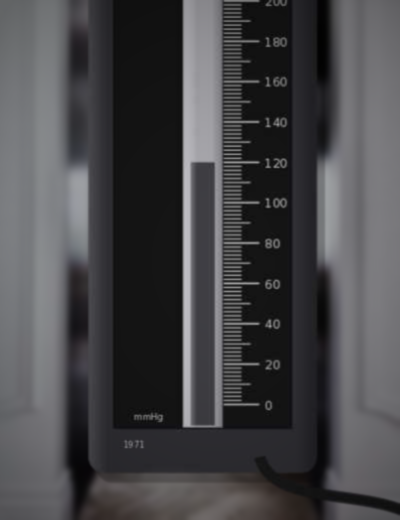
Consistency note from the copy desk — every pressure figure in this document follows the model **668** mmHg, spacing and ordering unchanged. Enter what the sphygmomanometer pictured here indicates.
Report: **120** mmHg
